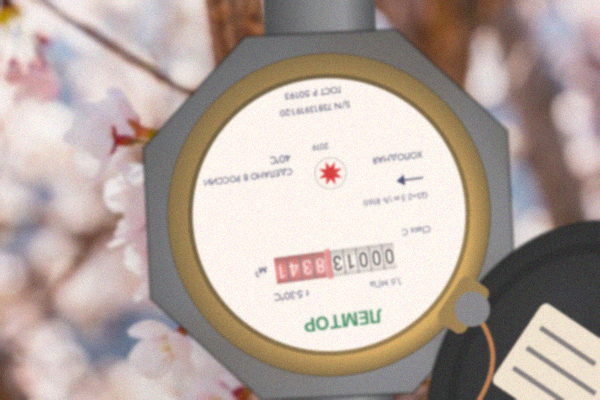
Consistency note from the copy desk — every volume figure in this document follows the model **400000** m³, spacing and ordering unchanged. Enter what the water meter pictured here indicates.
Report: **13.8341** m³
